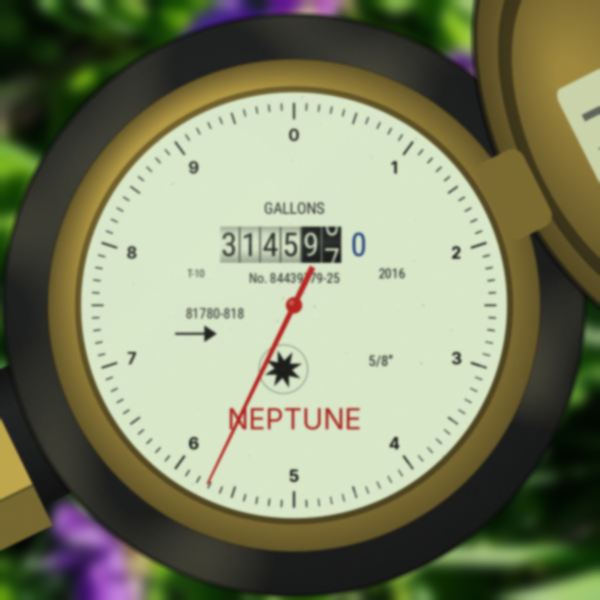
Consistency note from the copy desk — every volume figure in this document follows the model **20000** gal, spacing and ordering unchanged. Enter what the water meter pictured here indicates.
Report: **3145965.7** gal
